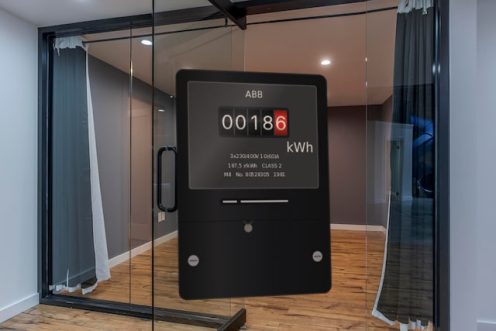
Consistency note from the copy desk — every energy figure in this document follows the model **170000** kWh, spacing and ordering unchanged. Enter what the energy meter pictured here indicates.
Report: **18.6** kWh
